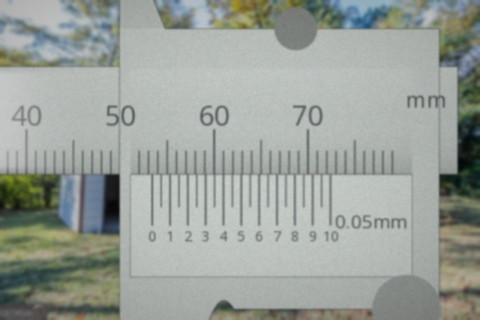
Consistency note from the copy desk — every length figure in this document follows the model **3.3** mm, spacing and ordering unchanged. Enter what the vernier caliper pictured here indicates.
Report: **53.4** mm
